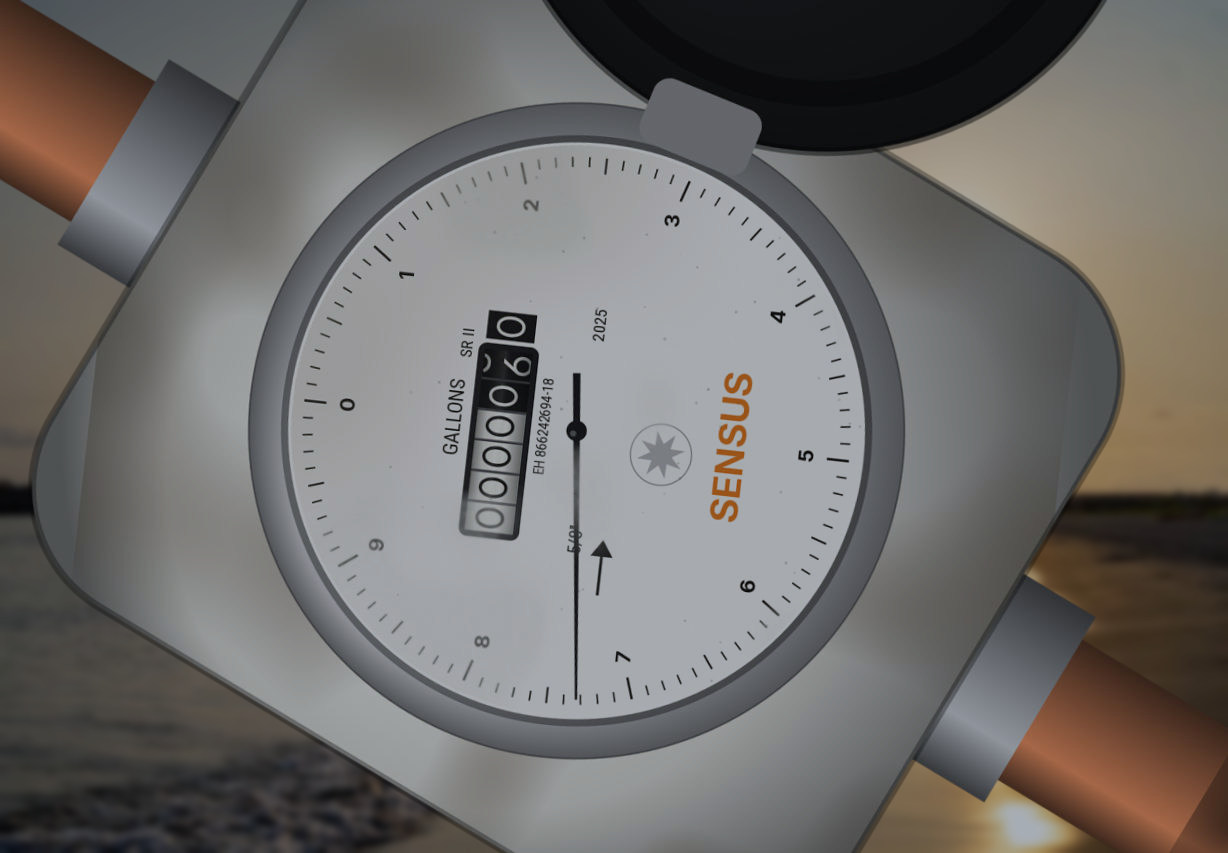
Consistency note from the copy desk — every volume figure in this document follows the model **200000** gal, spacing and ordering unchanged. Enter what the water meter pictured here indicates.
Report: **57.3** gal
